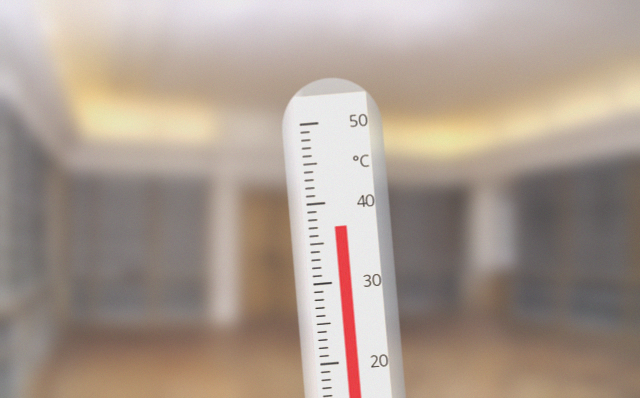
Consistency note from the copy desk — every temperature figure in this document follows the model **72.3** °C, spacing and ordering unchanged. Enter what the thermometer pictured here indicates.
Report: **37** °C
